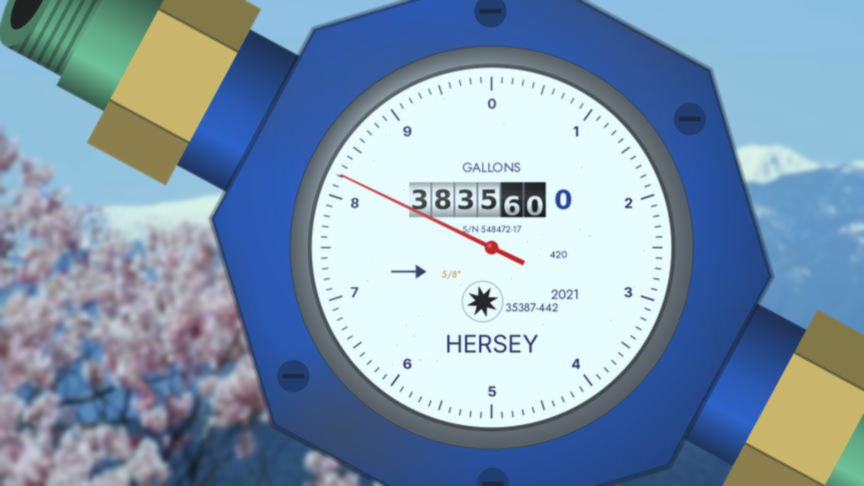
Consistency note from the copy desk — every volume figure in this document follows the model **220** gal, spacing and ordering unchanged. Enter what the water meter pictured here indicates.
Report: **3835598.2** gal
